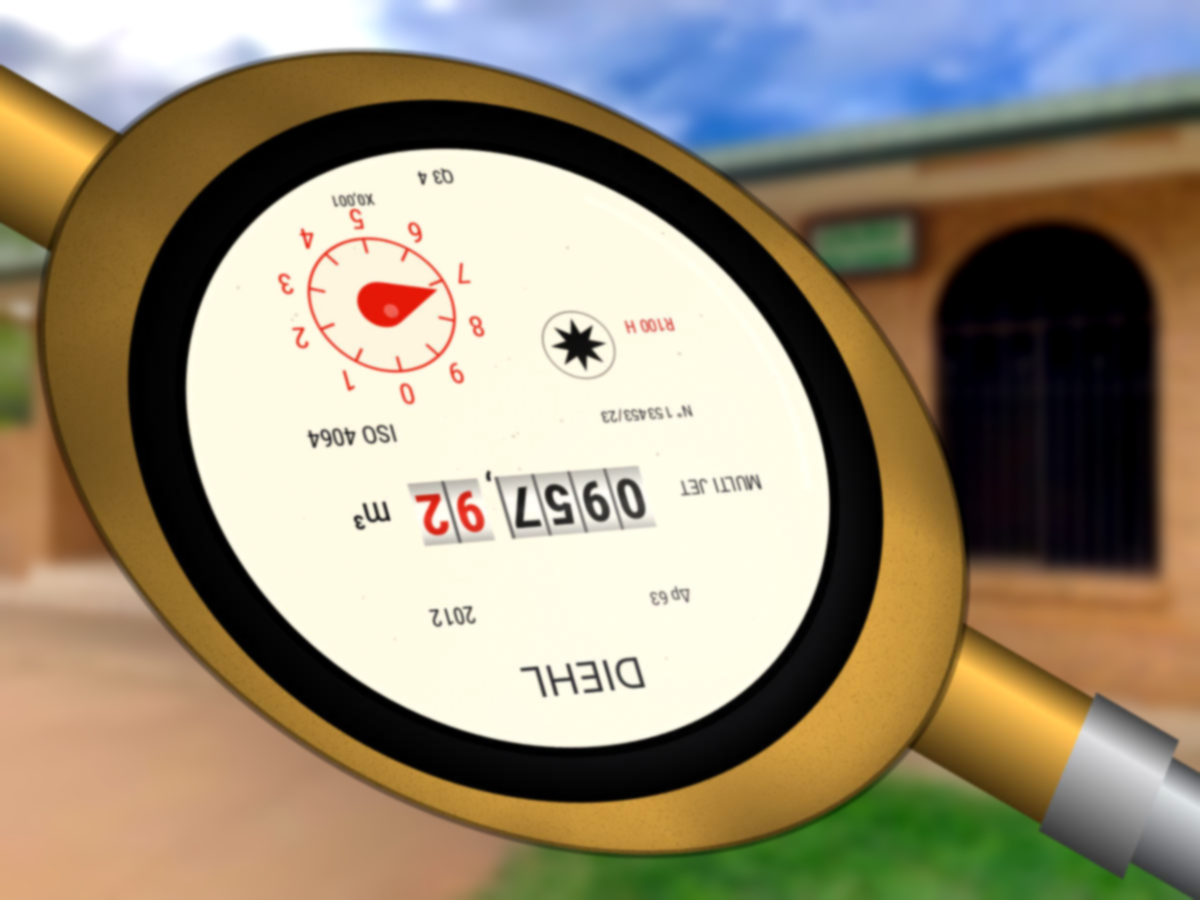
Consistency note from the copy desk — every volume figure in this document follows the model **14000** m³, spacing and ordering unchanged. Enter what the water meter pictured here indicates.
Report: **957.927** m³
